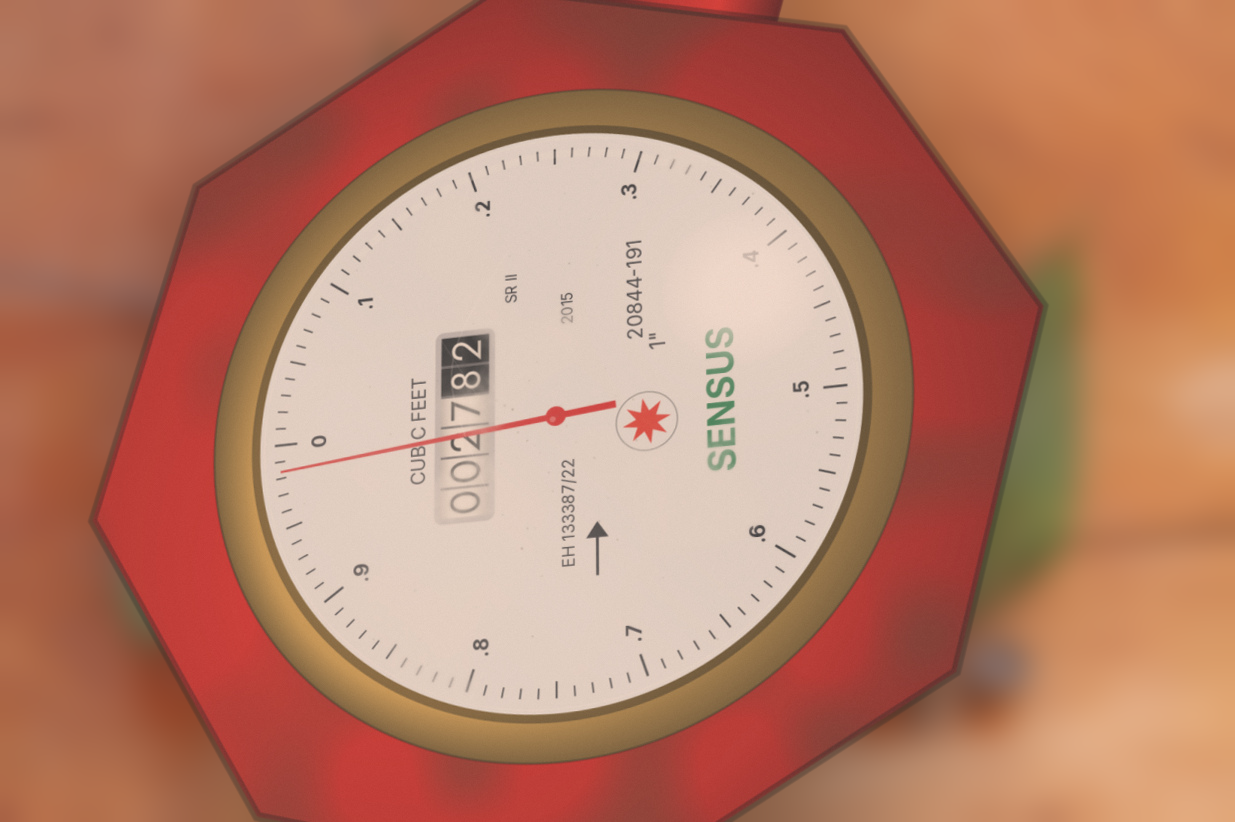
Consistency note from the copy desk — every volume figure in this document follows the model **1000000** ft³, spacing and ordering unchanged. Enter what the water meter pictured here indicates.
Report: **2781.98** ft³
